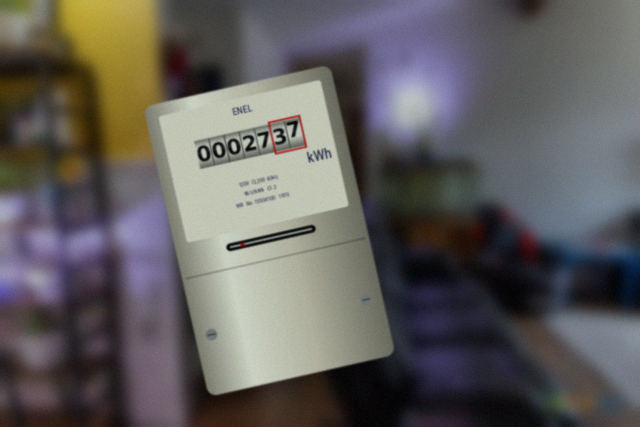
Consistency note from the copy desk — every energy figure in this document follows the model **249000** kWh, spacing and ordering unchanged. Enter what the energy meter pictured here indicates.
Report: **27.37** kWh
